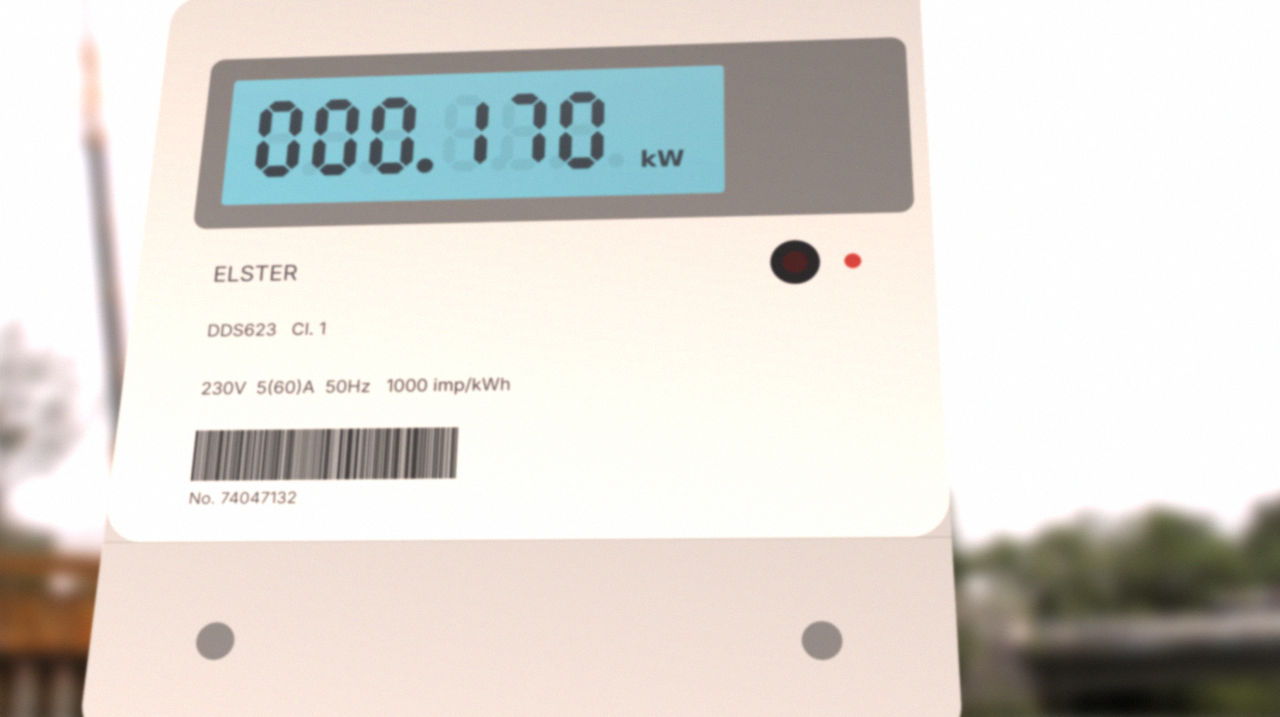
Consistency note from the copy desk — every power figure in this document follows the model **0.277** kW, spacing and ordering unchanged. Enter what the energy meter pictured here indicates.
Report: **0.170** kW
